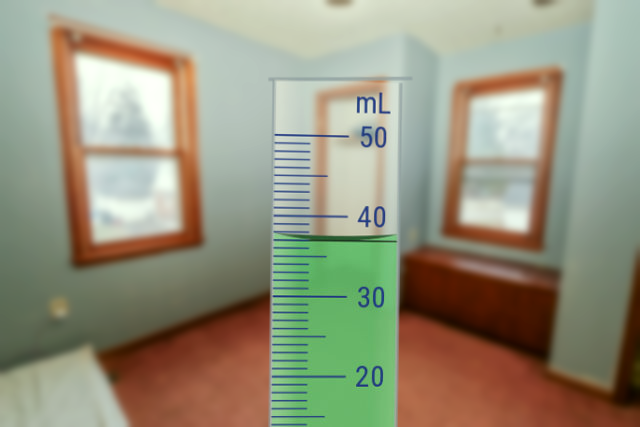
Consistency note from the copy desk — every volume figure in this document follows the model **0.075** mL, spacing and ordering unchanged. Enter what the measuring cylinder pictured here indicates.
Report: **37** mL
